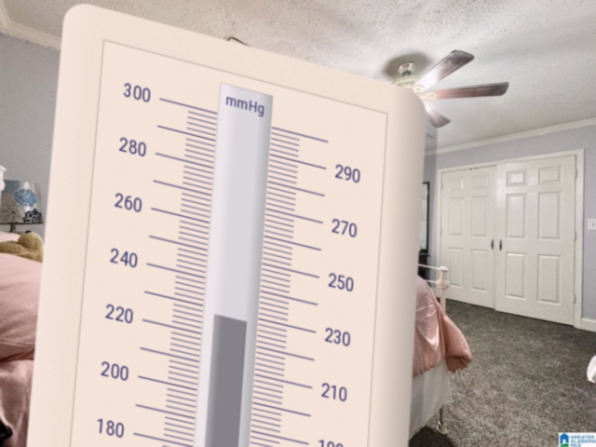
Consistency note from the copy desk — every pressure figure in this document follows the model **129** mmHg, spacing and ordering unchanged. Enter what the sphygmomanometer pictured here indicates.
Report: **228** mmHg
